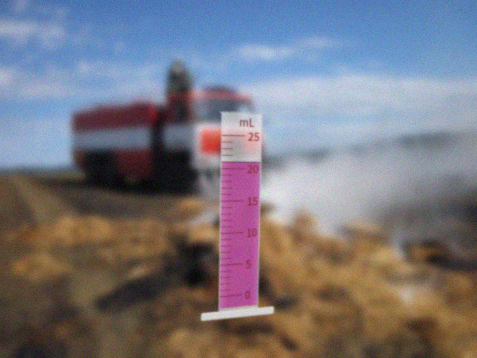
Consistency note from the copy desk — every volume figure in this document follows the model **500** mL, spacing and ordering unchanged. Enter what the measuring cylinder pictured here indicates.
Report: **21** mL
